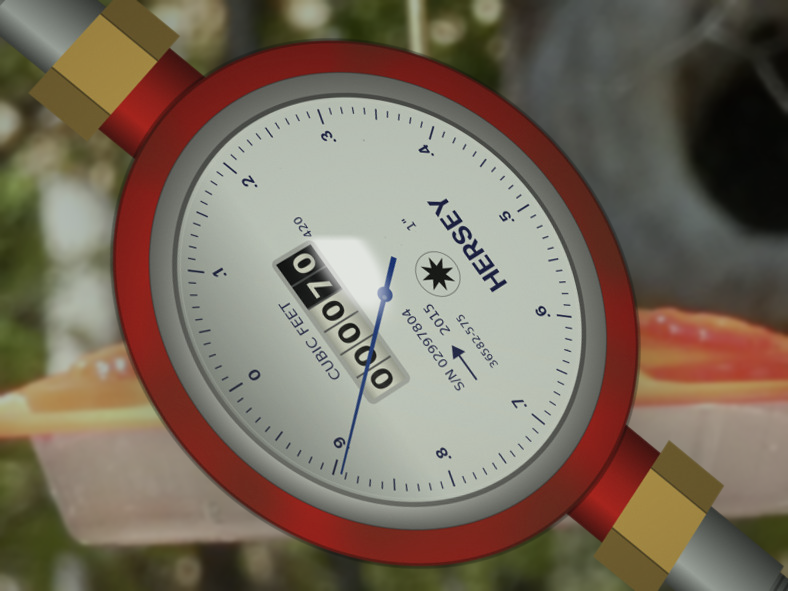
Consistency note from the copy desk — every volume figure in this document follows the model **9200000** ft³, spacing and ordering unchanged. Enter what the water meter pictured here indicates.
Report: **69.89** ft³
